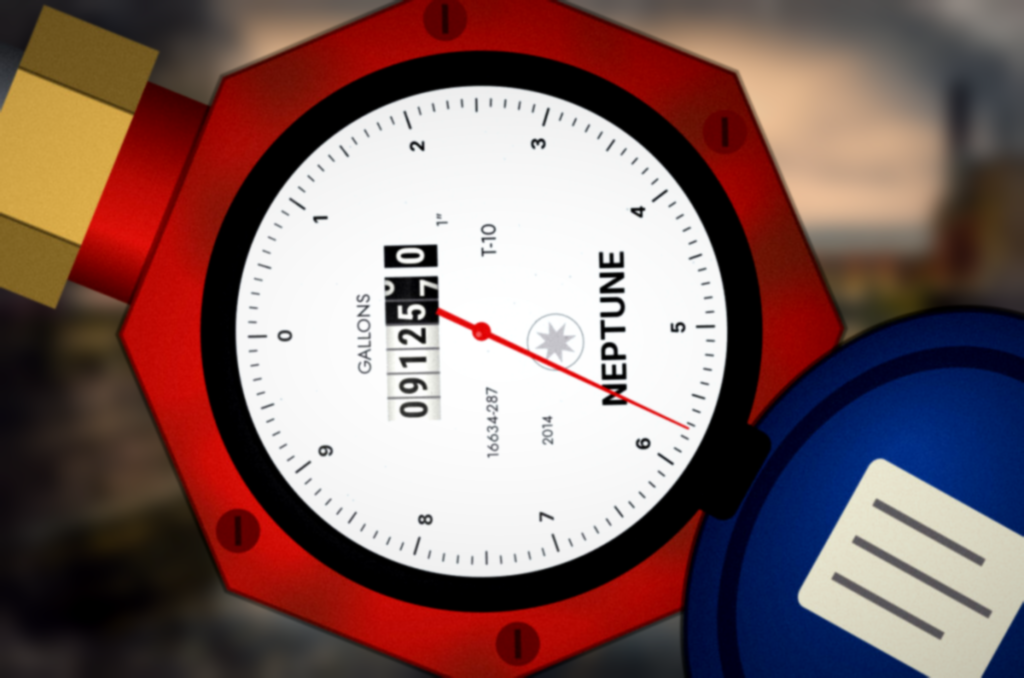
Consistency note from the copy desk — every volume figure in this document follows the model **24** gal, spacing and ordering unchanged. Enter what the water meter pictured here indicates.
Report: **912565.7** gal
